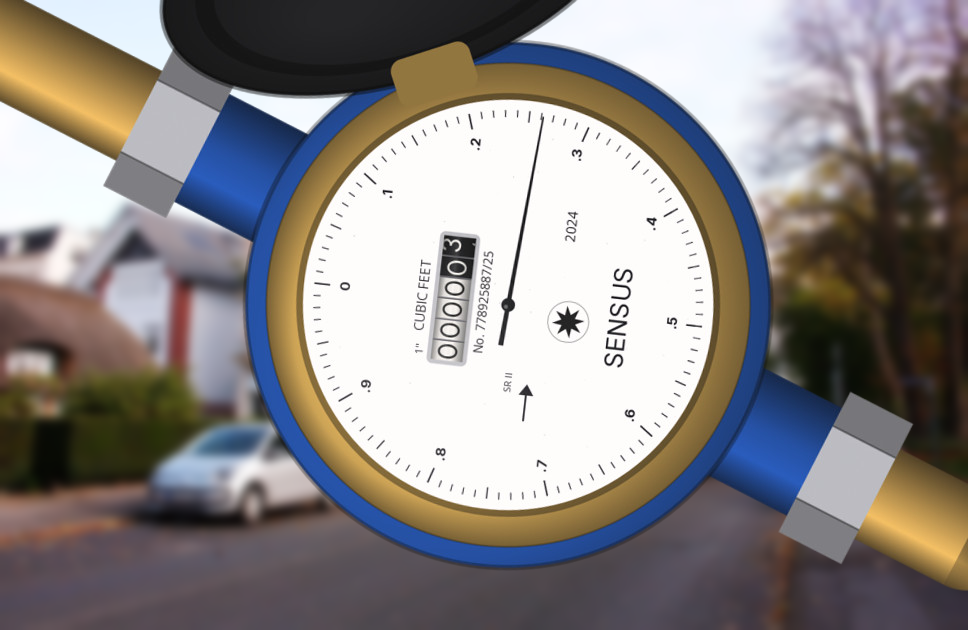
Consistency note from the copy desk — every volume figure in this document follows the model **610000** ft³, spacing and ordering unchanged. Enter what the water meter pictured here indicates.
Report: **3.26** ft³
